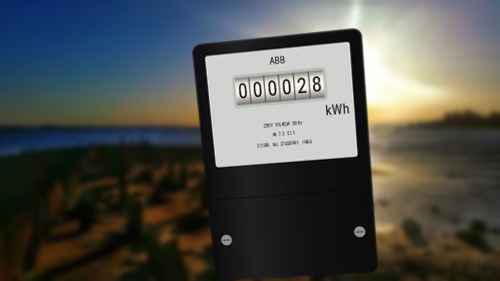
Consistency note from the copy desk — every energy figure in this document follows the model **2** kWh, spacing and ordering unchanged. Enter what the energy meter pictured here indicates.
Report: **28** kWh
